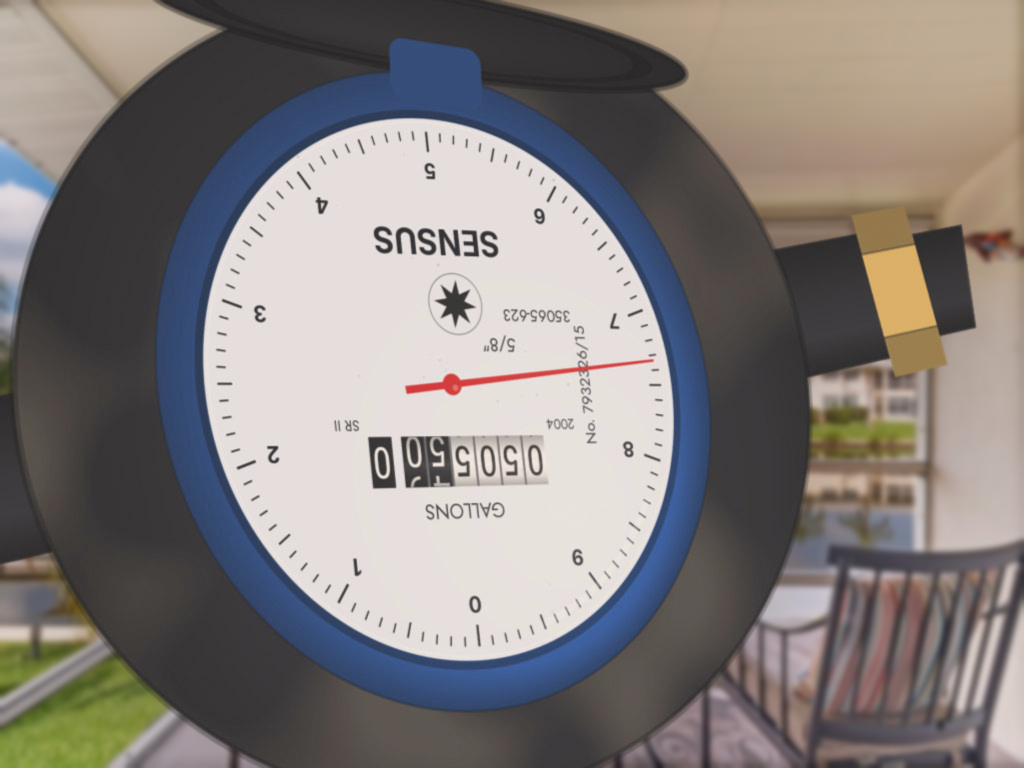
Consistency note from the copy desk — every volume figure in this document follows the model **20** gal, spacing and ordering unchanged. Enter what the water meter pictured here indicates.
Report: **505497.3** gal
